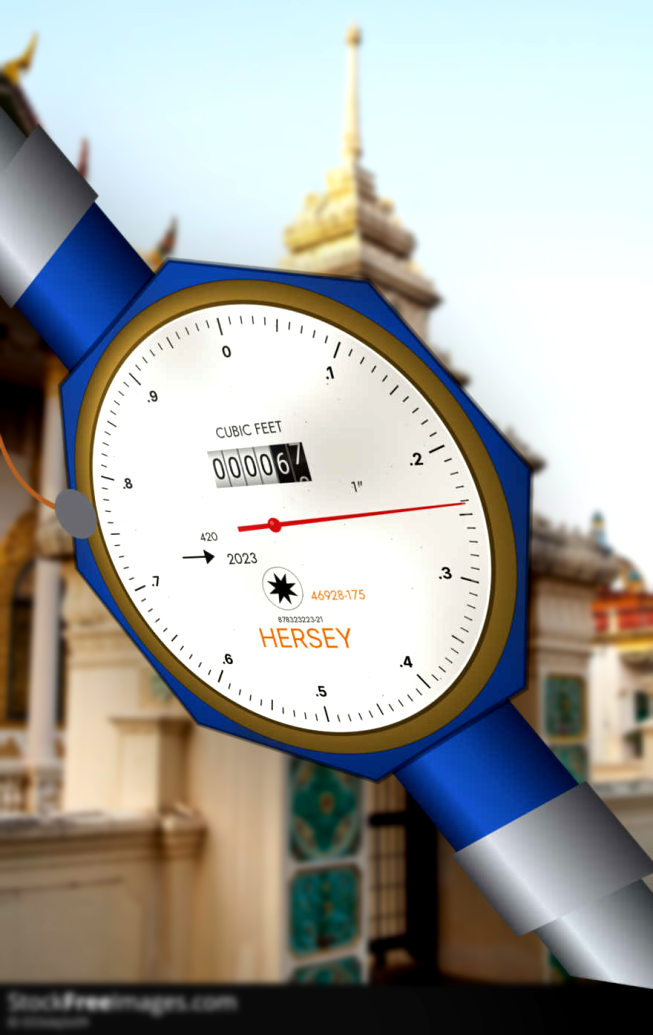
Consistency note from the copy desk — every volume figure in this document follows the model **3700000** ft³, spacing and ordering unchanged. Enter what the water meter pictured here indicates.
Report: **67.24** ft³
